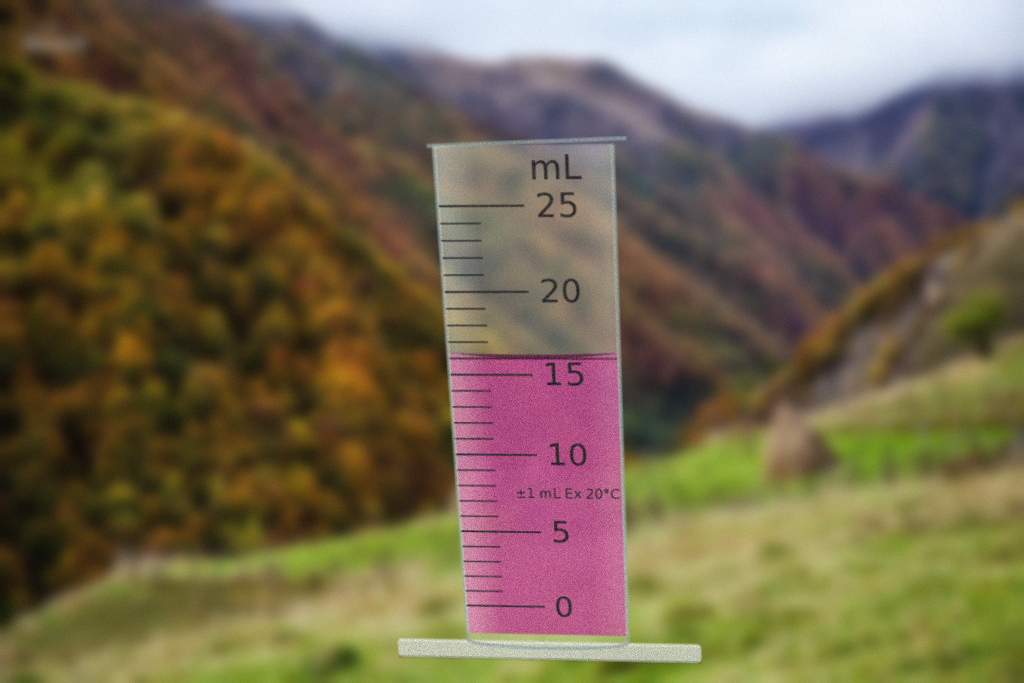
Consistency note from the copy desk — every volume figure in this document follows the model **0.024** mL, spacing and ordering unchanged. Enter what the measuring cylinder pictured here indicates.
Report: **16** mL
